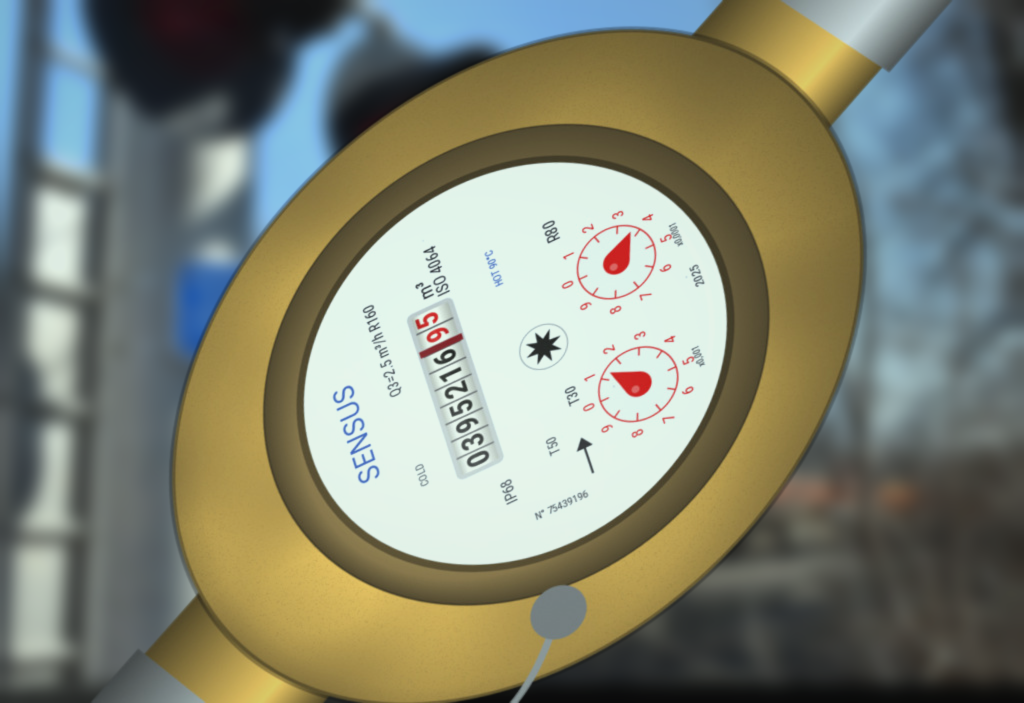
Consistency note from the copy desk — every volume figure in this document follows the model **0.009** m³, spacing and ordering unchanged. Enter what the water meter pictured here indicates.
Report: **395216.9513** m³
